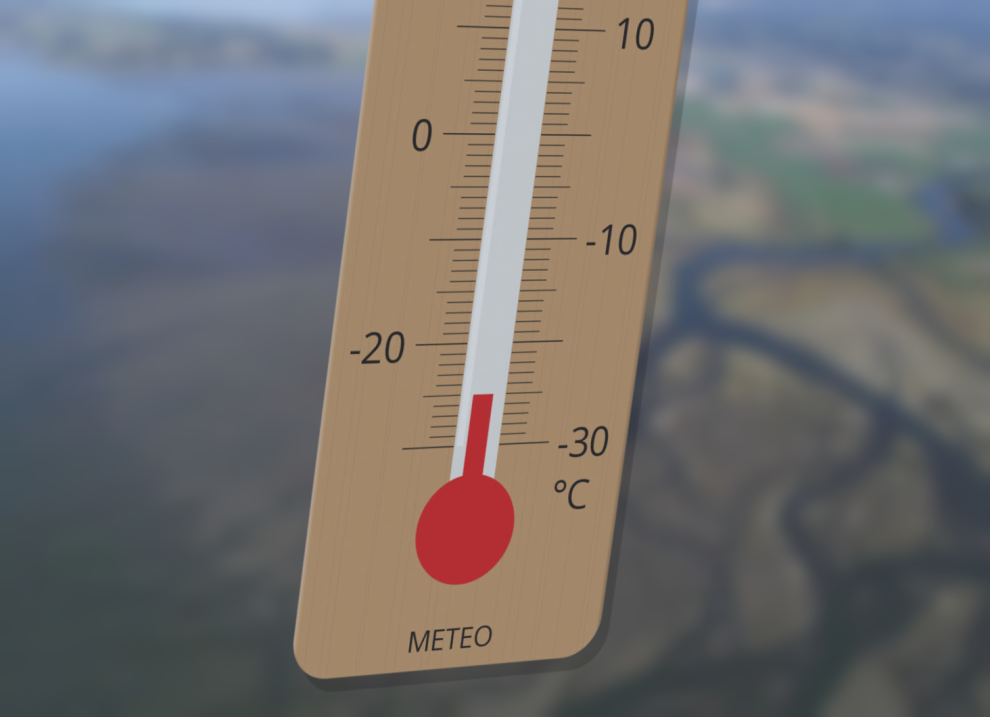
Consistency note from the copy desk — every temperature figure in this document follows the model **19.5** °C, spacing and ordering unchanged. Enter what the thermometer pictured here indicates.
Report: **-25** °C
